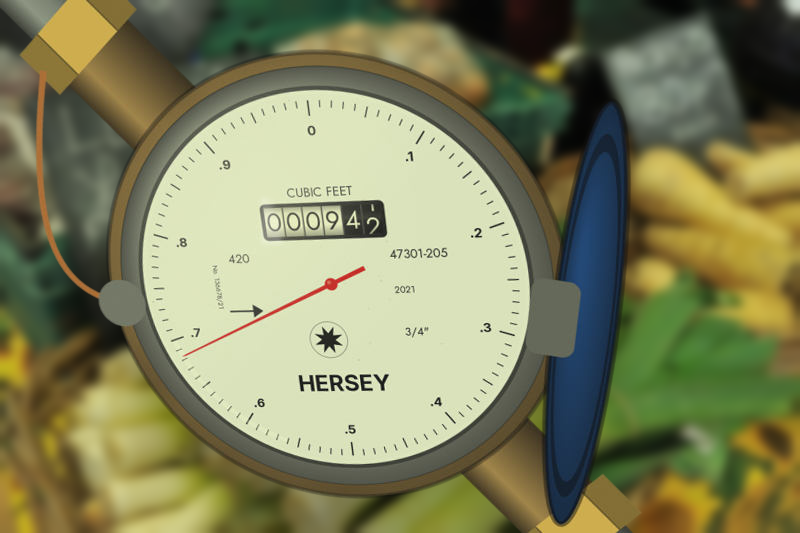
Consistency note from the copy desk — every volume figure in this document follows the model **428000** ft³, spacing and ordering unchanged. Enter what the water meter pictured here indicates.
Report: **941.68** ft³
